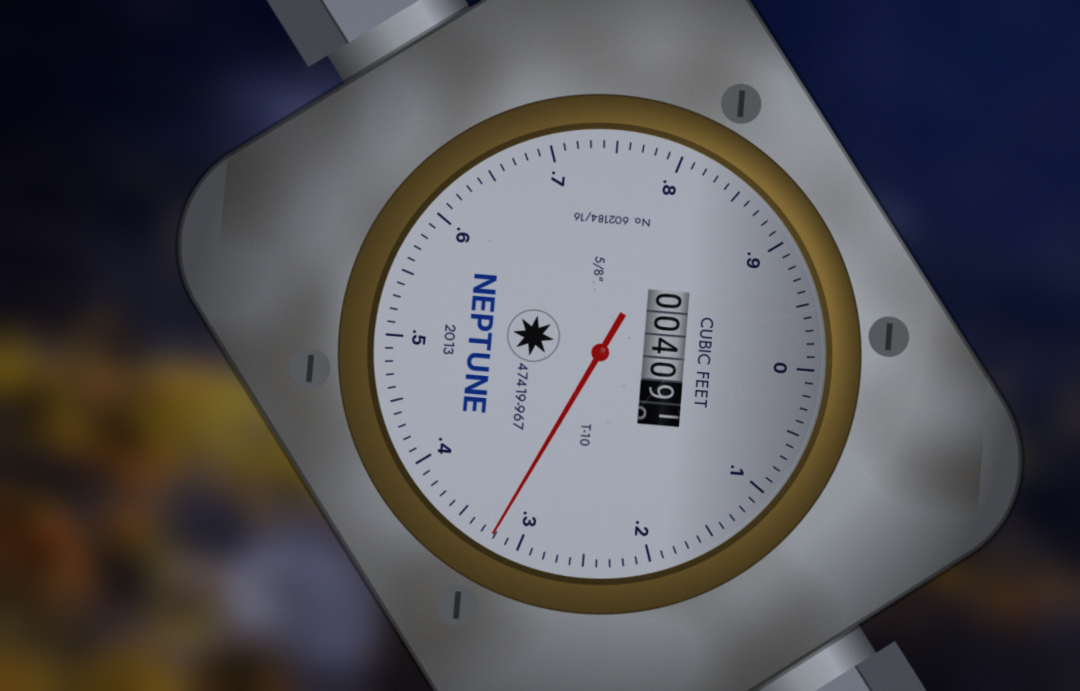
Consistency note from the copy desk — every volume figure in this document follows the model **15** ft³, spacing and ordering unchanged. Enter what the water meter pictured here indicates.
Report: **4091.32** ft³
